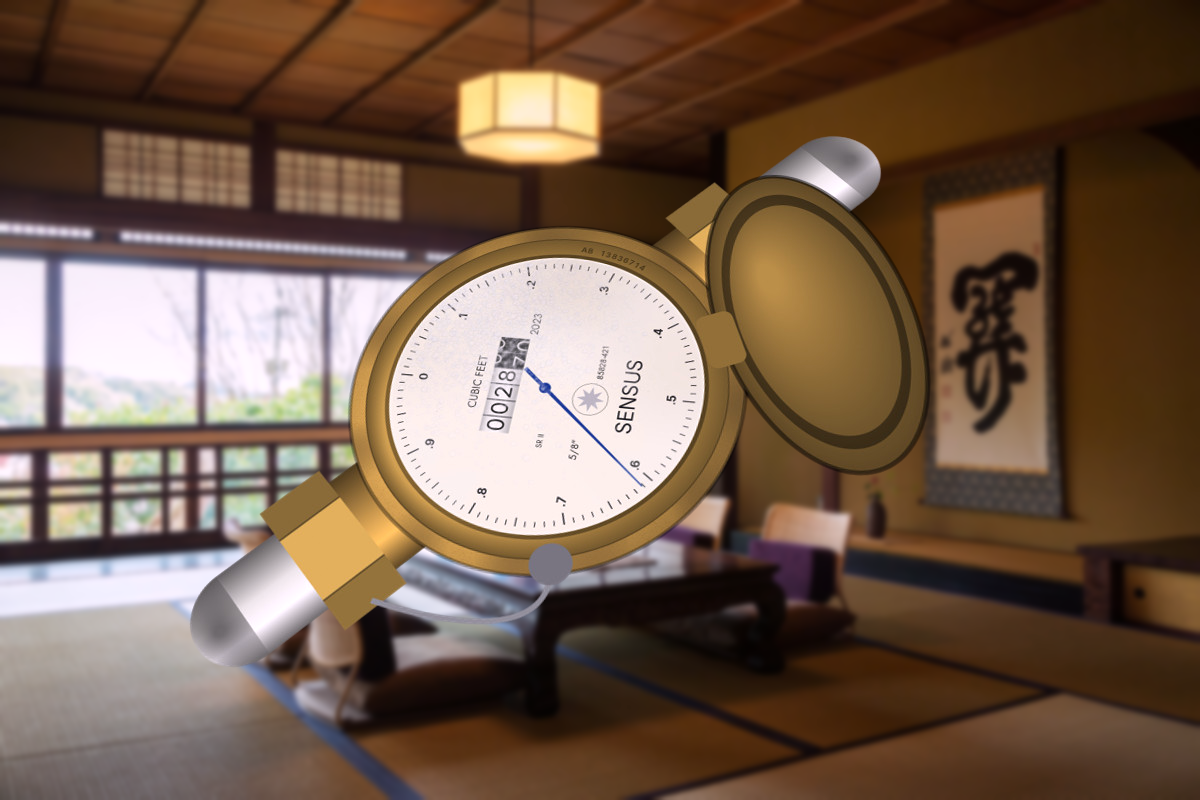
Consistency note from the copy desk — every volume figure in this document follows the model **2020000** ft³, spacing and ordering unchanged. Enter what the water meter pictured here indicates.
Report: **2869.61** ft³
